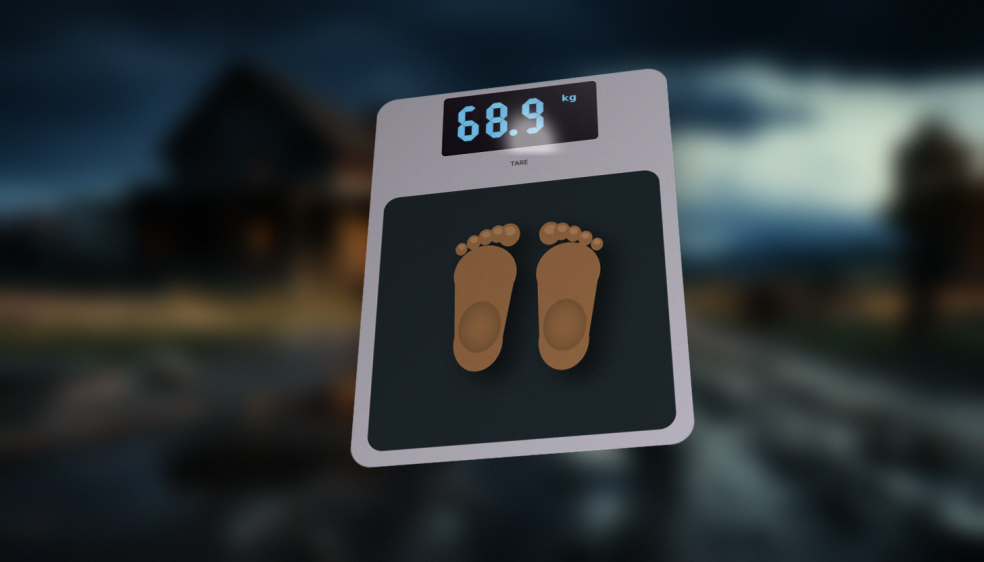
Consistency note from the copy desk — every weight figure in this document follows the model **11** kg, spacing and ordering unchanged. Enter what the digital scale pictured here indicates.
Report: **68.9** kg
